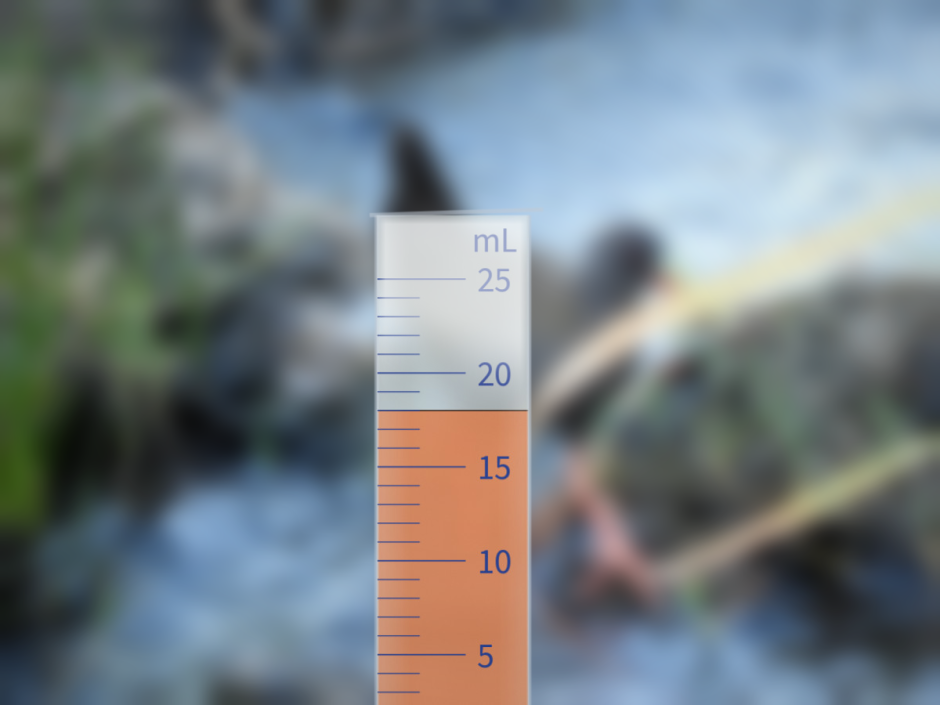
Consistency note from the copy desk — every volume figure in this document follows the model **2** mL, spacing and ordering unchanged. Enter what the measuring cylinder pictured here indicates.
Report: **18** mL
